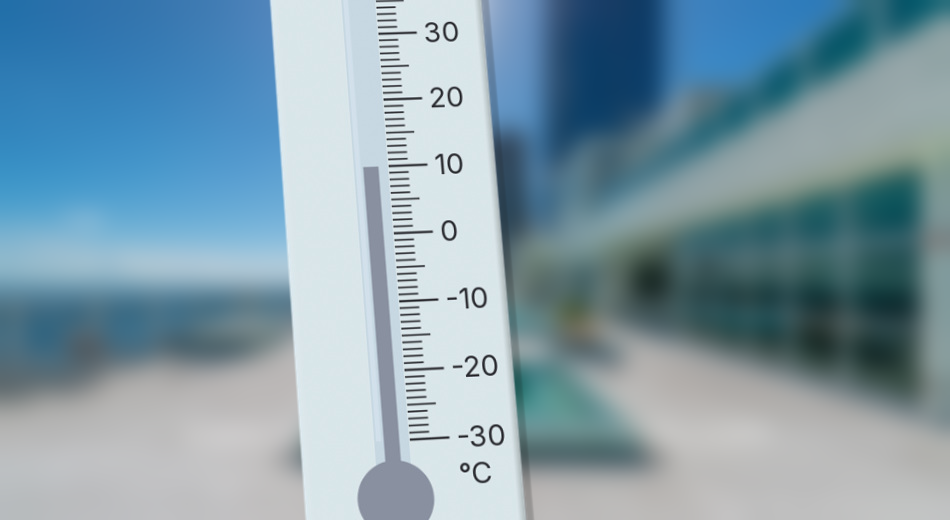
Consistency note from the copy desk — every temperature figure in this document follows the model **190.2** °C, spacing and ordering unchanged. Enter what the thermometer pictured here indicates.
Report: **10** °C
